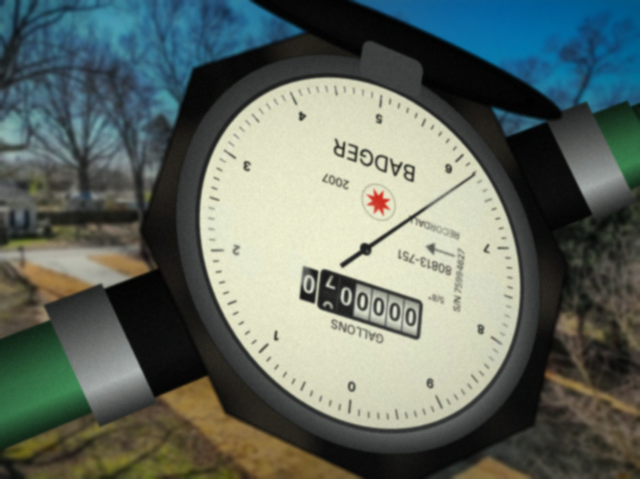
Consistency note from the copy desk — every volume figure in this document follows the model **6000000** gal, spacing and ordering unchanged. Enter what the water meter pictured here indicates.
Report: **66.2** gal
